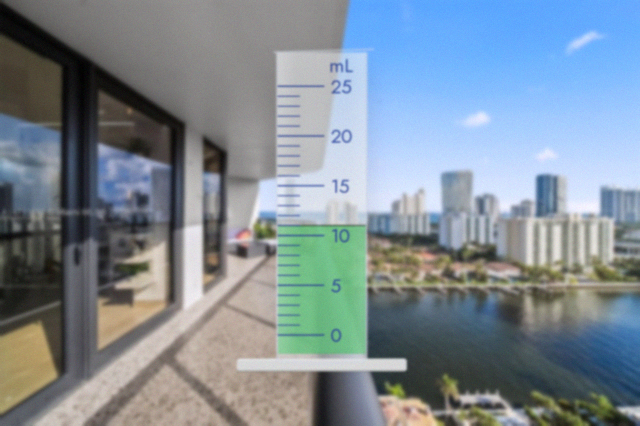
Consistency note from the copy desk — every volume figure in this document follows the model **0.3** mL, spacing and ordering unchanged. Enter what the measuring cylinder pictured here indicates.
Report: **11** mL
